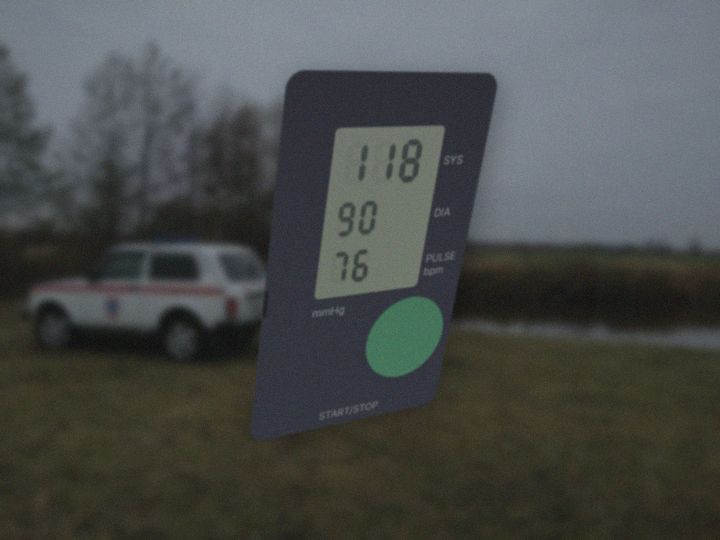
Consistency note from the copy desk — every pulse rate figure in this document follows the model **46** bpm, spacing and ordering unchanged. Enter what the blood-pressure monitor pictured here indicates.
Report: **76** bpm
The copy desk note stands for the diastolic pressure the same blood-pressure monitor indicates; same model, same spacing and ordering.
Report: **90** mmHg
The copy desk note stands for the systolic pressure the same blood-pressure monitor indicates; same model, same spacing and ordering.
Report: **118** mmHg
